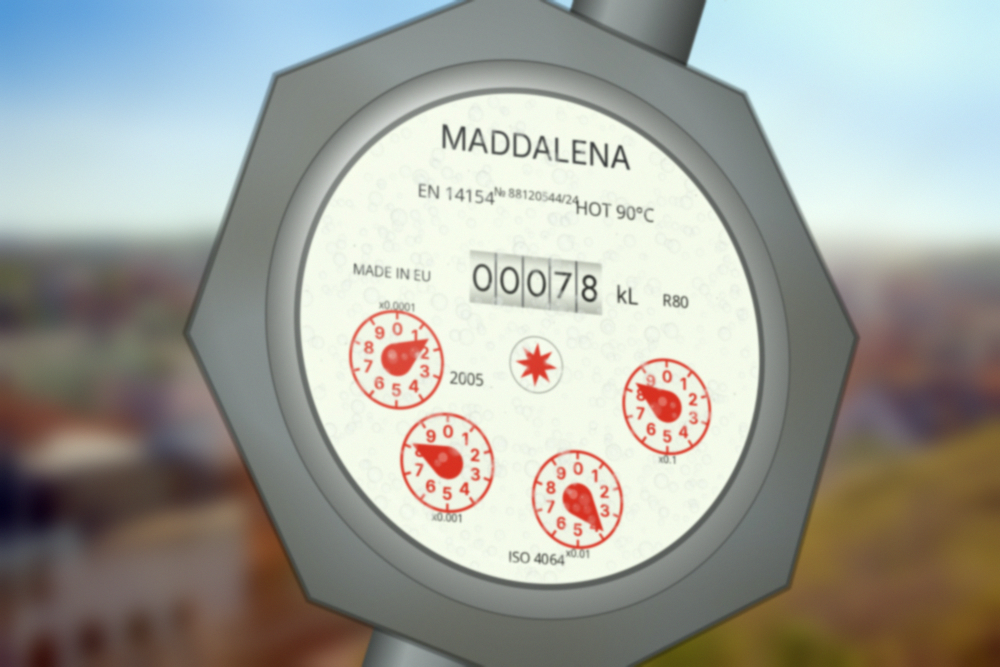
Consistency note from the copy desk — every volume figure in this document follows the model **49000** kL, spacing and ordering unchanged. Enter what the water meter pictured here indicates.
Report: **78.8381** kL
